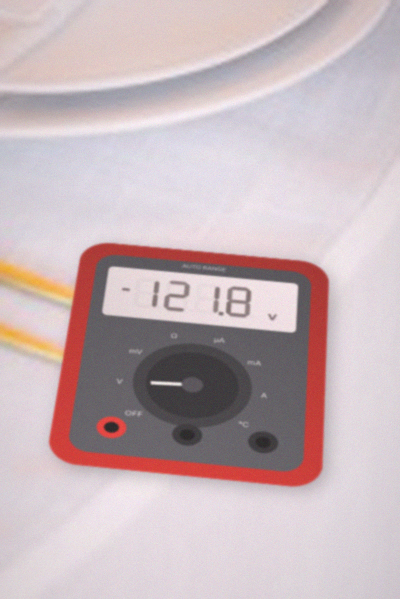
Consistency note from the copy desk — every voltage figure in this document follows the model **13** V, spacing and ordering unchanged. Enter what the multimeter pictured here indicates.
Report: **-121.8** V
